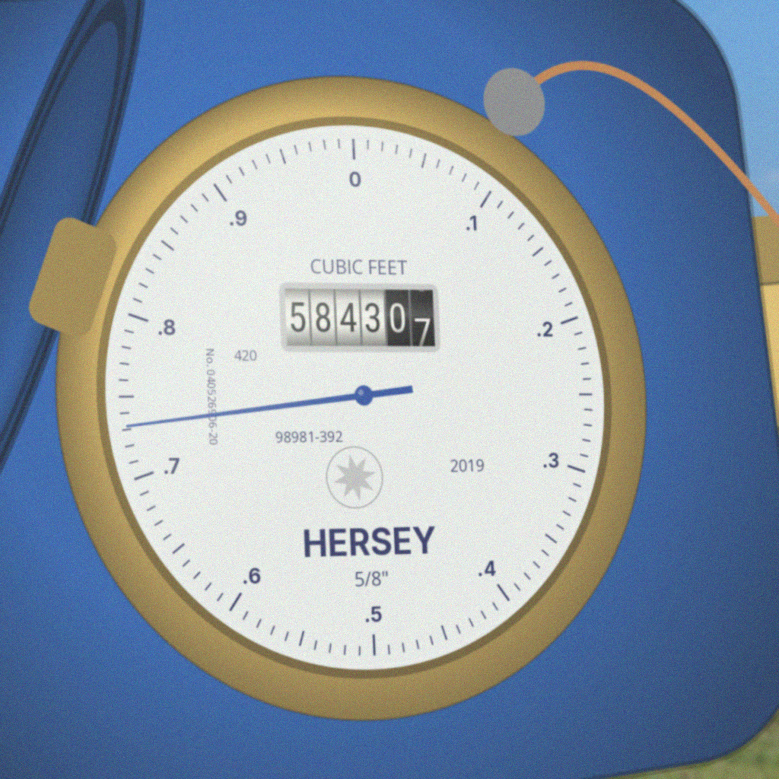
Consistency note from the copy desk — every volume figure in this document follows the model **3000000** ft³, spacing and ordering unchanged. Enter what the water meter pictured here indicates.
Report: **584306.73** ft³
